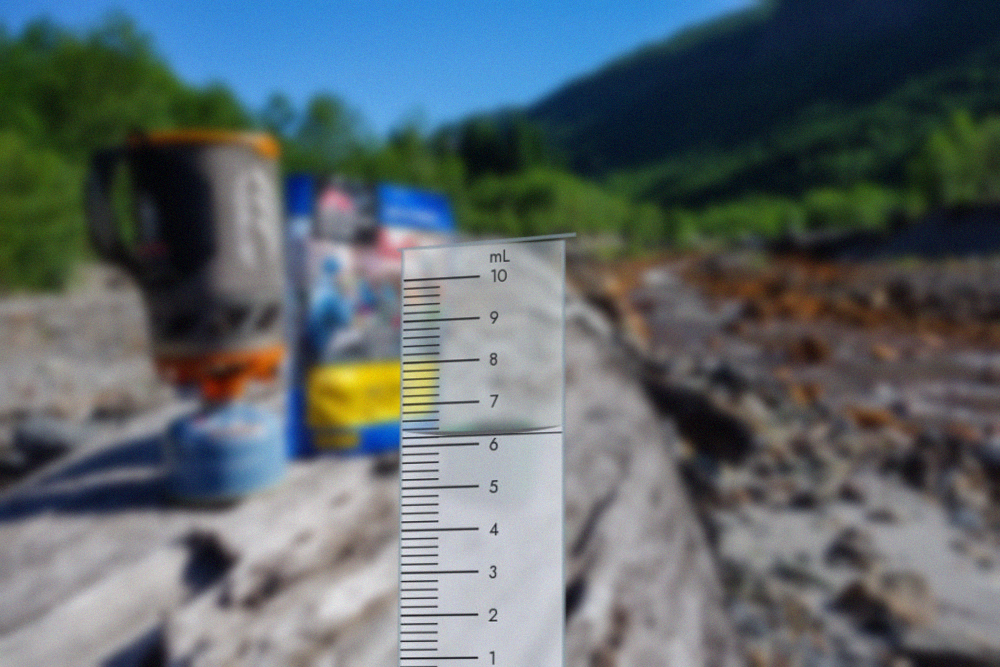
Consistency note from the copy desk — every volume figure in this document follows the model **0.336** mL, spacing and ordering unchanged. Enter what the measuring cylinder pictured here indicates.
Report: **6.2** mL
